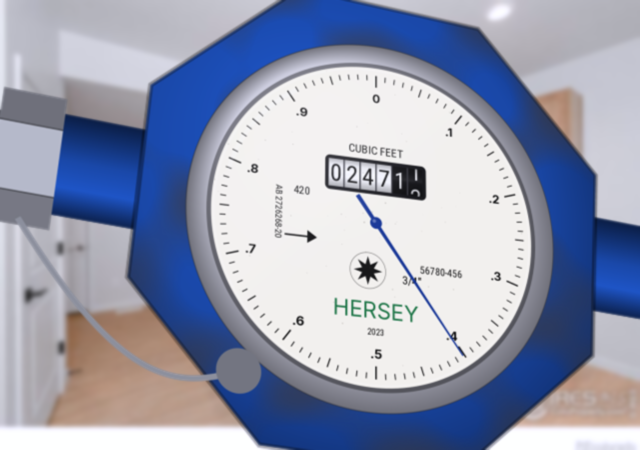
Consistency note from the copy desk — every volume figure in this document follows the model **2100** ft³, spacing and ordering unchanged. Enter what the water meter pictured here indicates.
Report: **24711.40** ft³
